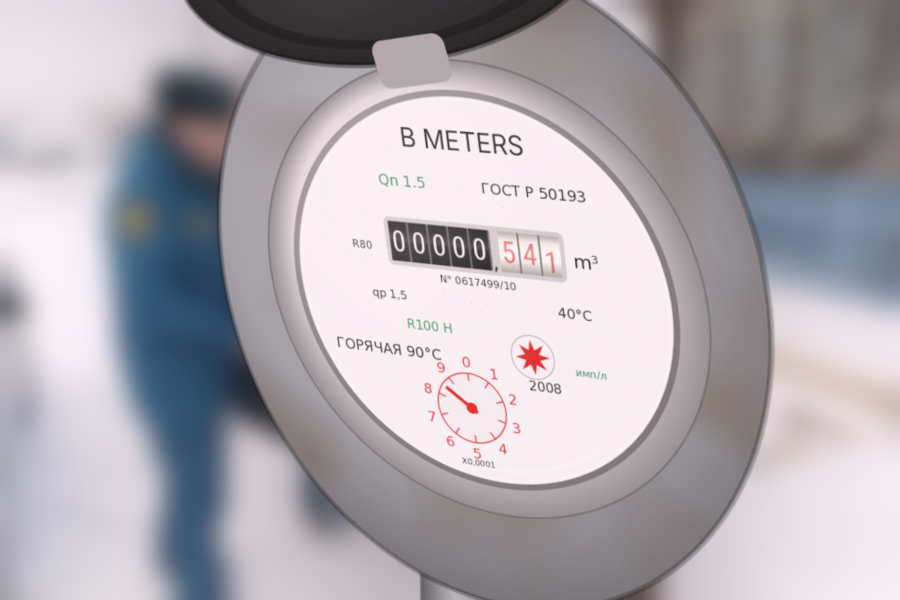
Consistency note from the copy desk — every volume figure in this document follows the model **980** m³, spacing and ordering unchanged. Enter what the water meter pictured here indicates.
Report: **0.5408** m³
